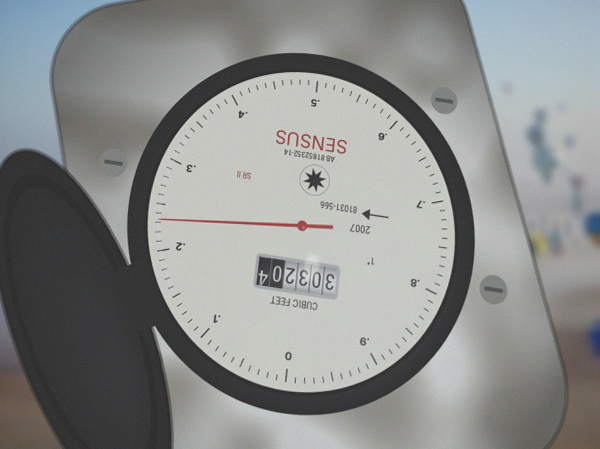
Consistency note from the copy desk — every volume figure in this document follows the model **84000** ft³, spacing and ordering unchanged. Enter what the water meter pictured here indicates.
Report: **303204.23** ft³
